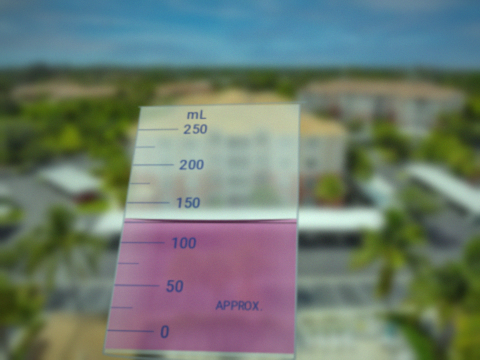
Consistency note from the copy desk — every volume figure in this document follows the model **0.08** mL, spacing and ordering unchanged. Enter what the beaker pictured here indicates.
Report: **125** mL
